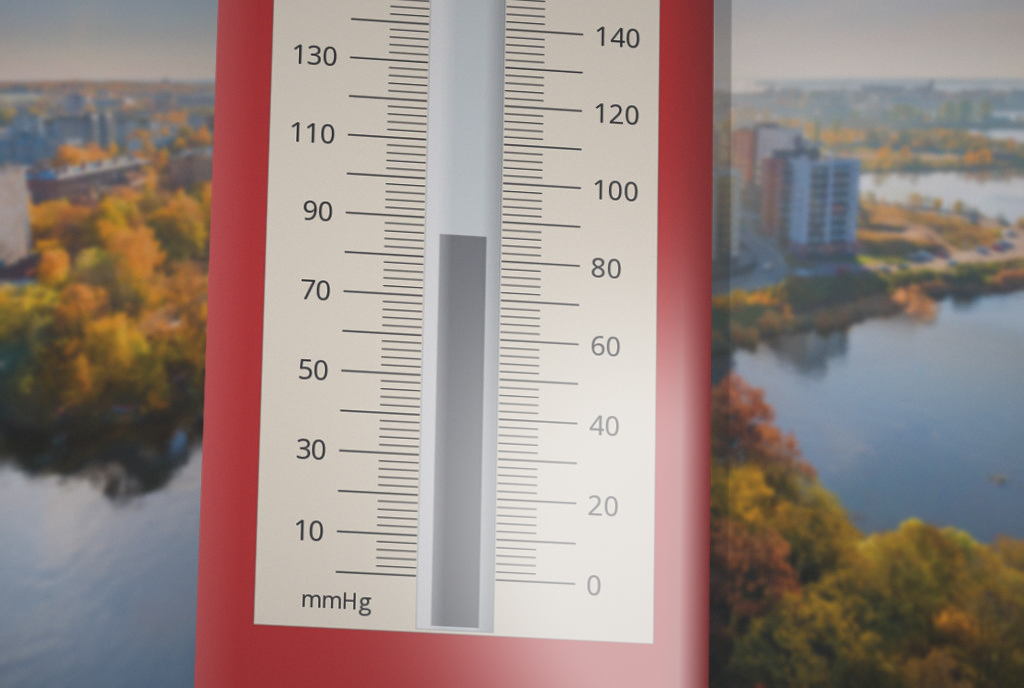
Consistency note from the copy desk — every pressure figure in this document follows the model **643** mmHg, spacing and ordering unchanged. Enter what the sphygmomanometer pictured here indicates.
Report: **86** mmHg
